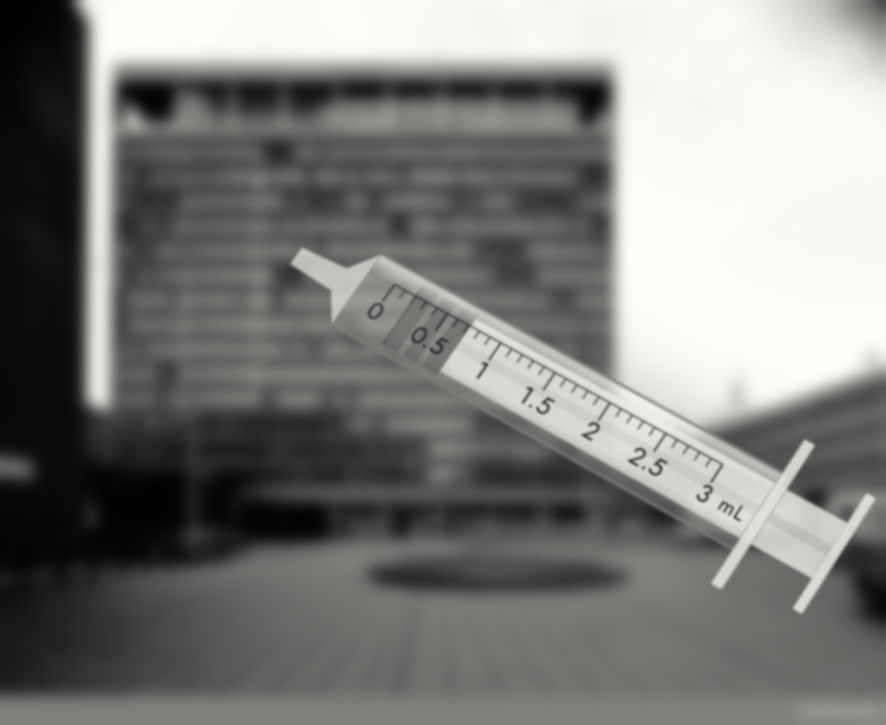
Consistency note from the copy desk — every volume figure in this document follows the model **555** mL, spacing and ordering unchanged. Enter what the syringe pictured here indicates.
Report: **0.2** mL
